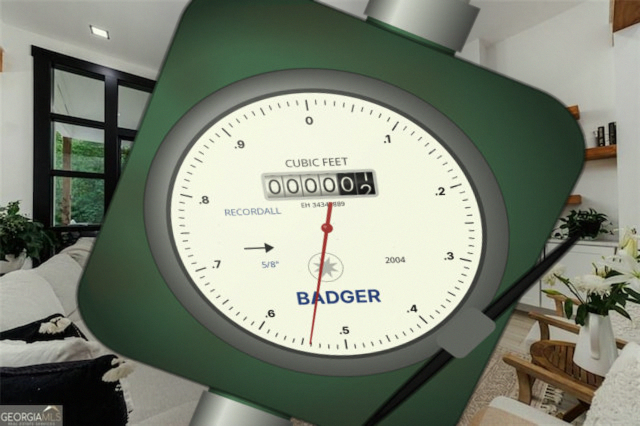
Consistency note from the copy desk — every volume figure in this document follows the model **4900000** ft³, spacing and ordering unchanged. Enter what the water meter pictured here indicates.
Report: **1.54** ft³
